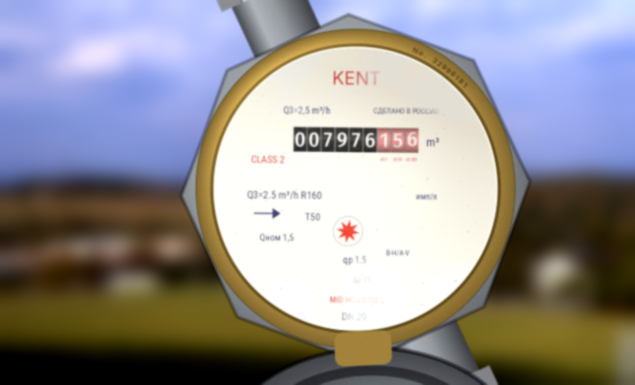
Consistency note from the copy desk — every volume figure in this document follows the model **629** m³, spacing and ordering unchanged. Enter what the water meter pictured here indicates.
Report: **7976.156** m³
